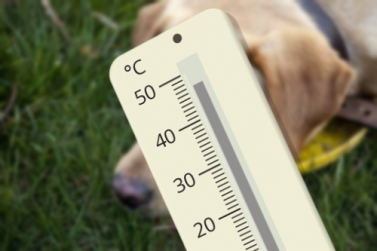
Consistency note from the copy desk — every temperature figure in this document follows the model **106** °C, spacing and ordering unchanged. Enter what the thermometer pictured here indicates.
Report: **47** °C
